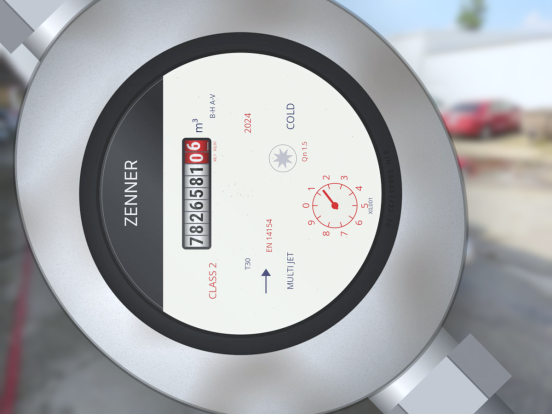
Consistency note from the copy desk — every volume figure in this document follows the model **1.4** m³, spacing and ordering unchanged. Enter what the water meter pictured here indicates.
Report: **7826581.061** m³
